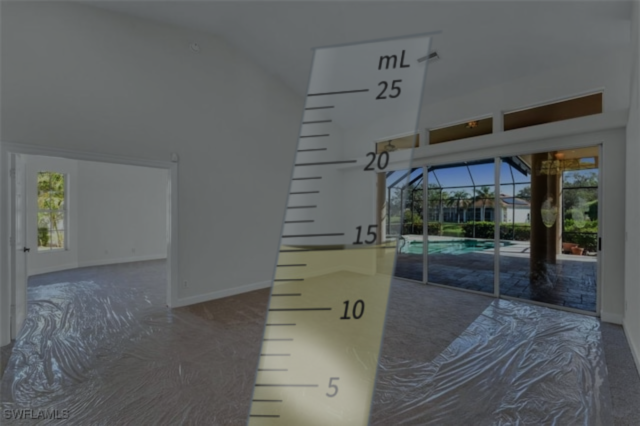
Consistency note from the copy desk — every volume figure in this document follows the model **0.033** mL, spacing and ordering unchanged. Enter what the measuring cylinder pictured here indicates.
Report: **14** mL
